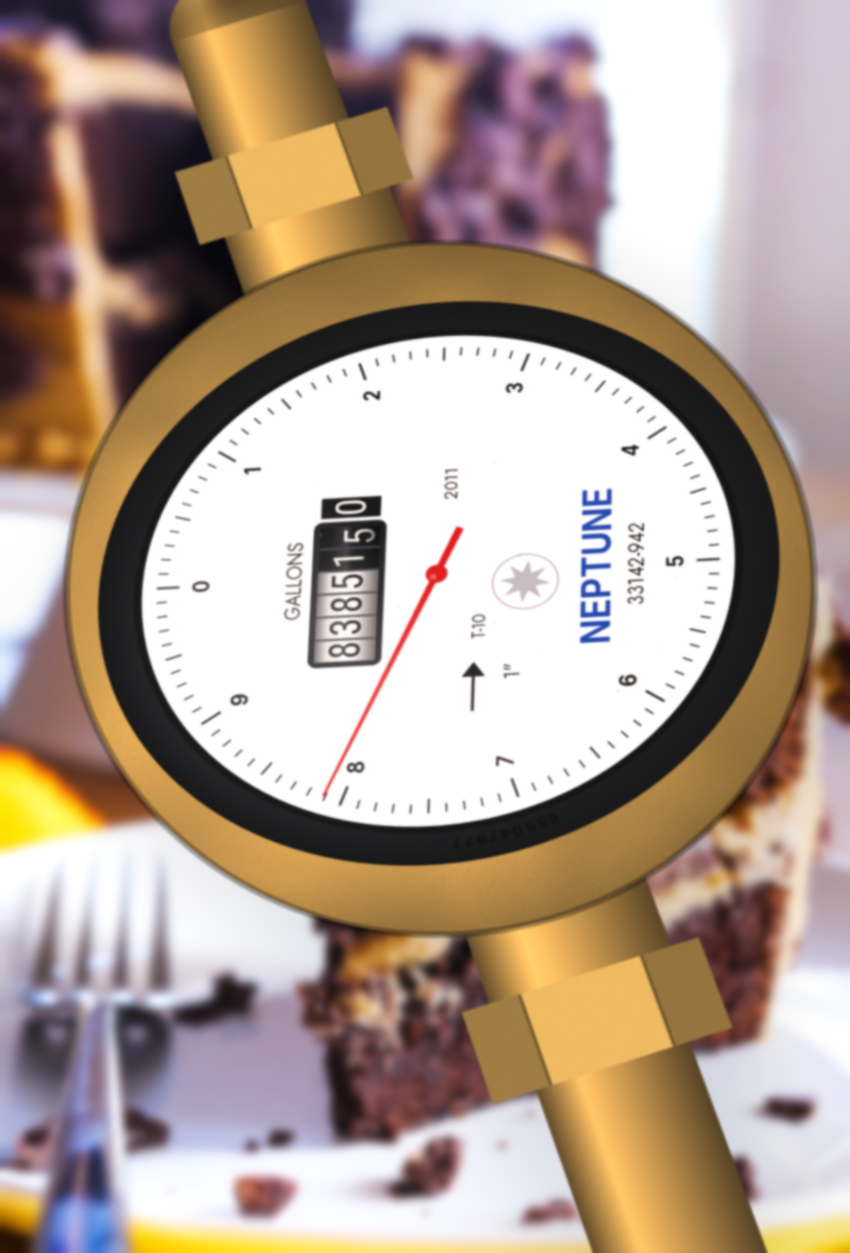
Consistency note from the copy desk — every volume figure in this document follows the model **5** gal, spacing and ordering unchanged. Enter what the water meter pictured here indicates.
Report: **8385148.1** gal
